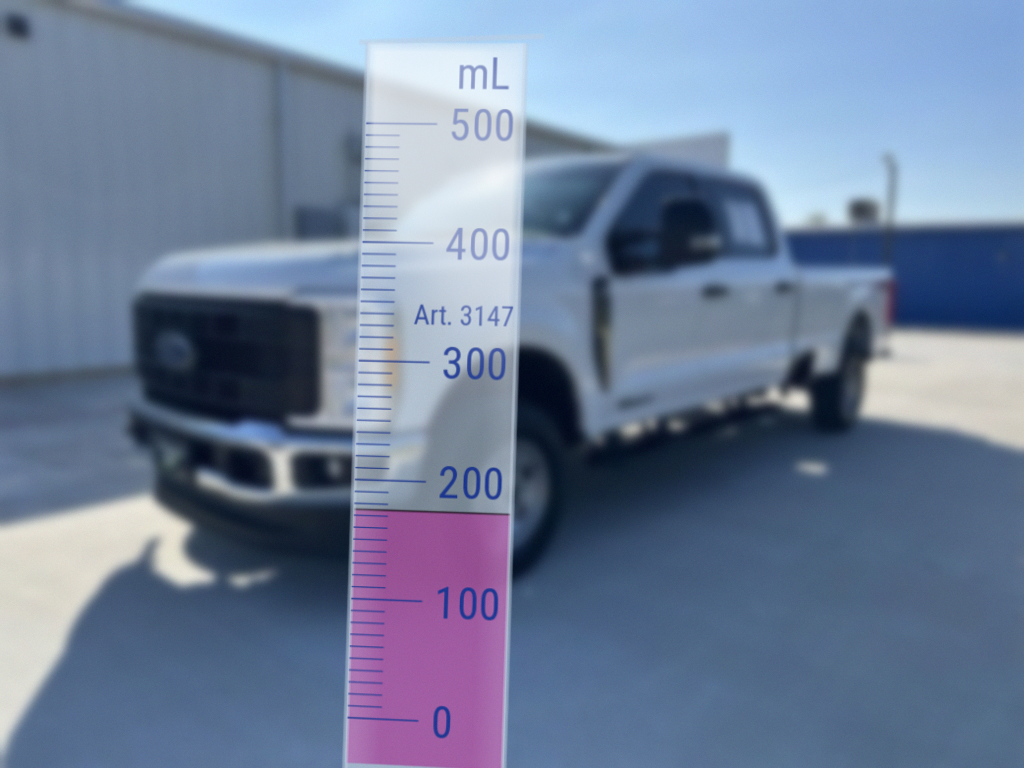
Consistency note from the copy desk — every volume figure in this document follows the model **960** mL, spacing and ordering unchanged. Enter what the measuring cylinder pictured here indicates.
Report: **175** mL
